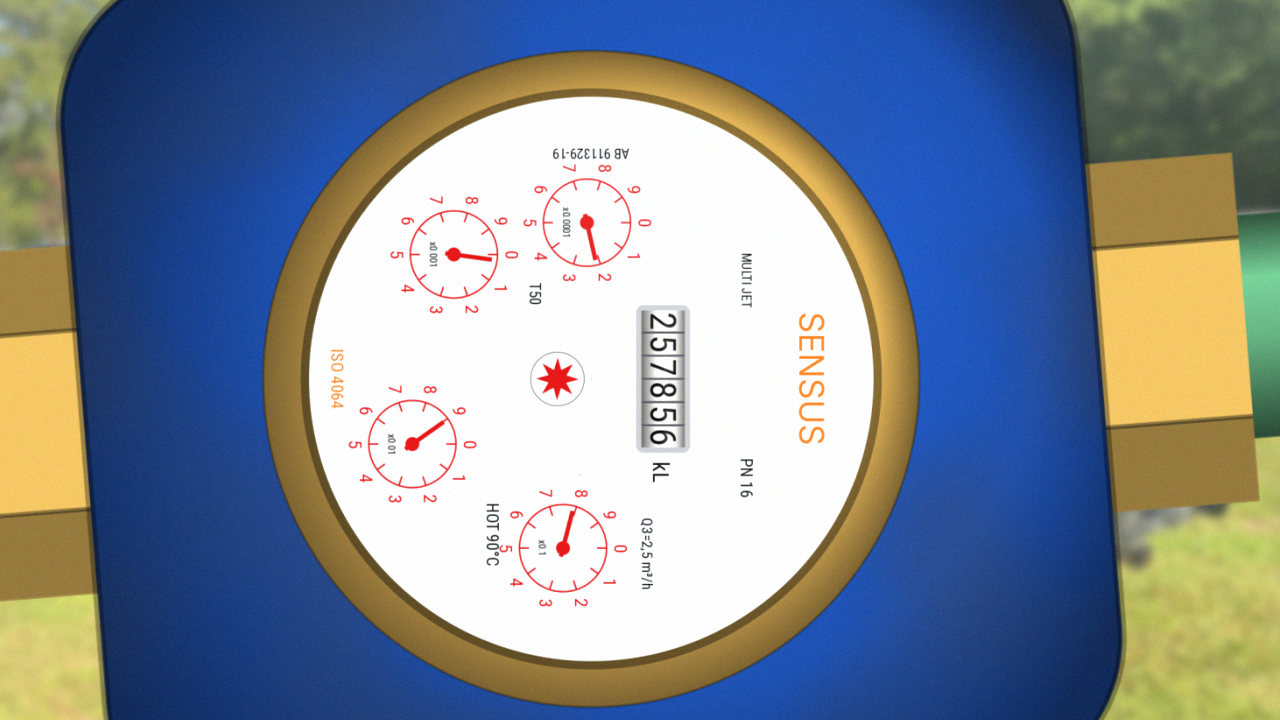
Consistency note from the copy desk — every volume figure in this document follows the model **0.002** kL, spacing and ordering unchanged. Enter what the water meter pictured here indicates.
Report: **257856.7902** kL
